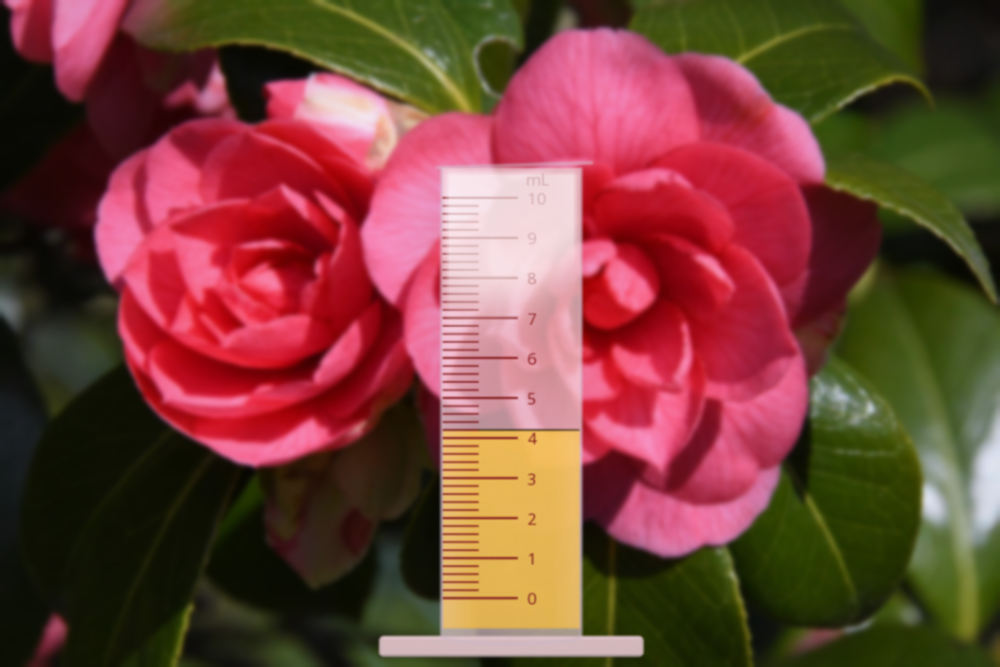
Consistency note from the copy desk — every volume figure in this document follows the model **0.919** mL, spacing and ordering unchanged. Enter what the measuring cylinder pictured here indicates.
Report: **4.2** mL
